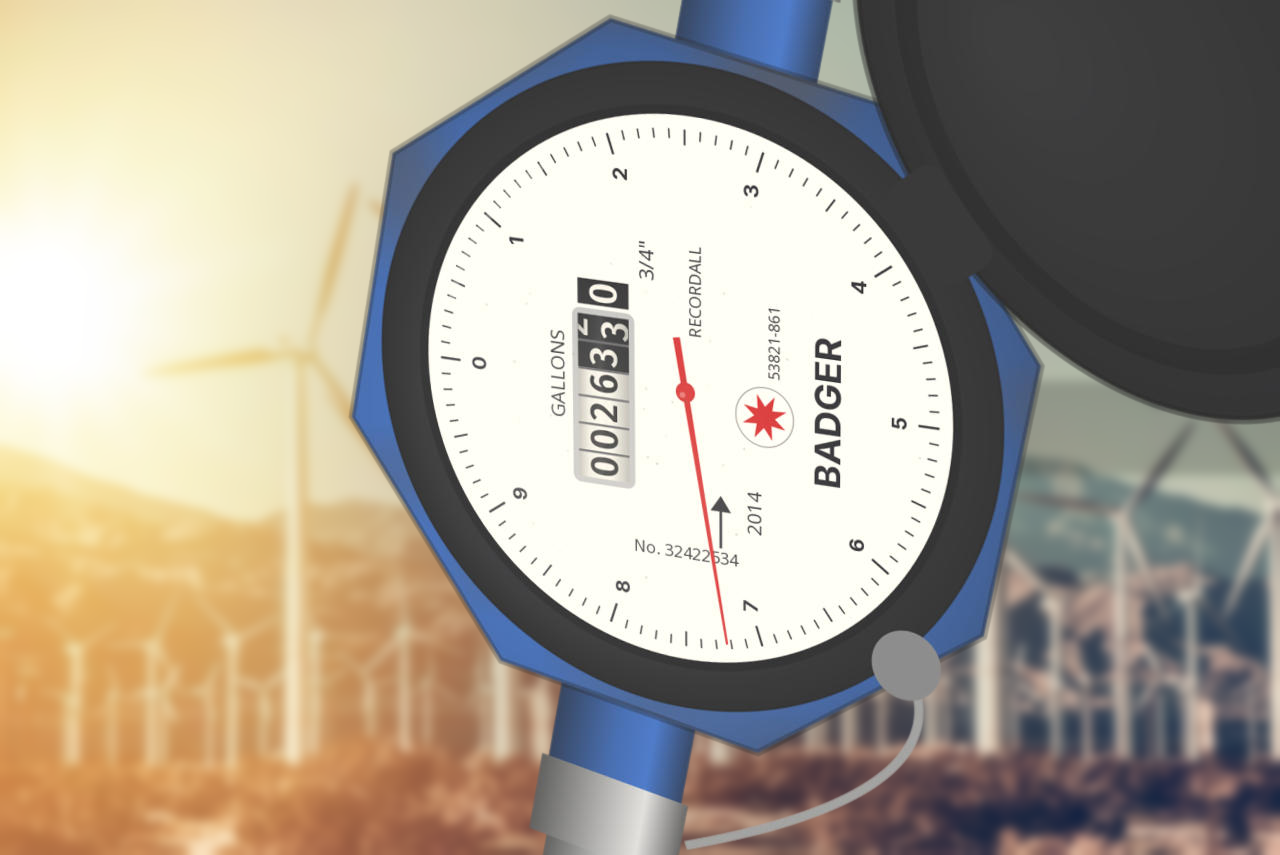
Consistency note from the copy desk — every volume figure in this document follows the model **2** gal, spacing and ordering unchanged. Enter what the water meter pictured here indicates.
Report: **26327.2** gal
